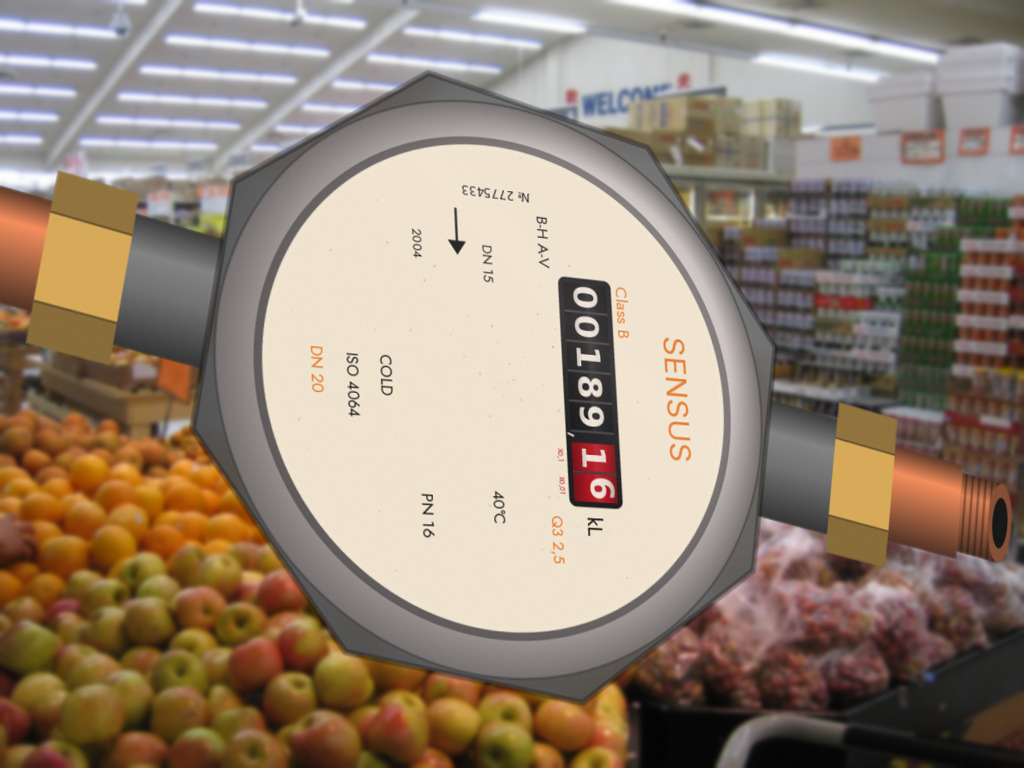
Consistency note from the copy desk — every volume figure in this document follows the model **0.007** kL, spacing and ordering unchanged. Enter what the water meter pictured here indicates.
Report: **189.16** kL
